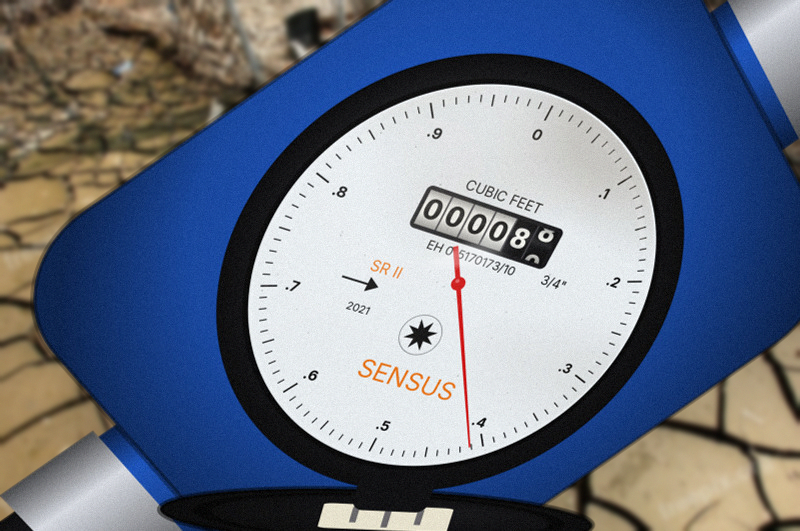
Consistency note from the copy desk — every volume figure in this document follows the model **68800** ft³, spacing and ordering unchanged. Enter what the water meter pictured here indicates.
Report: **88.41** ft³
